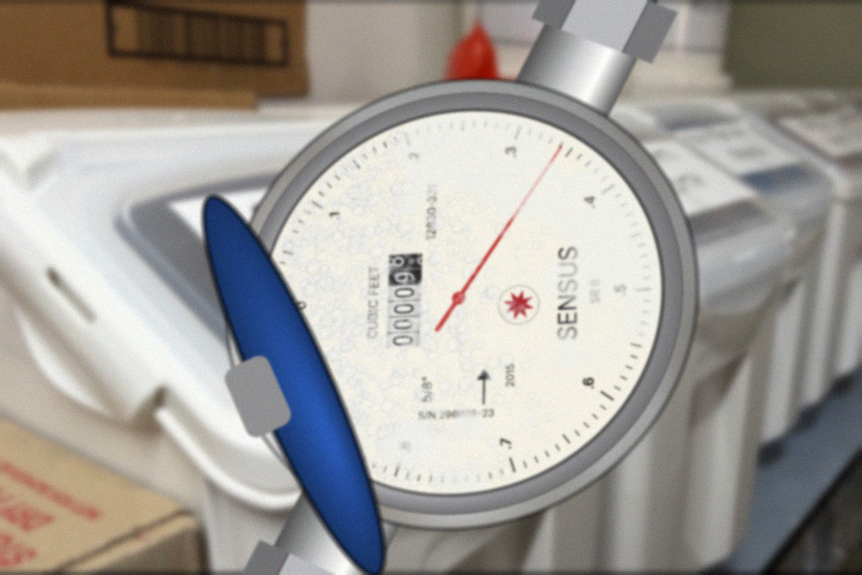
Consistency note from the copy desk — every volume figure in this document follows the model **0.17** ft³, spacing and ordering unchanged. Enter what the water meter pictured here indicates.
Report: **98.34** ft³
